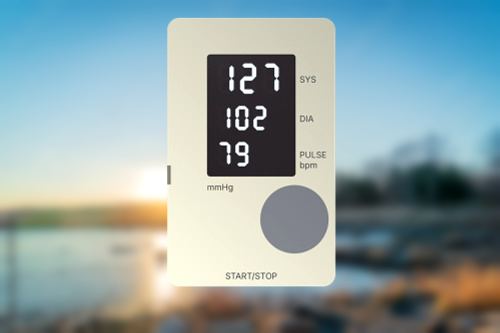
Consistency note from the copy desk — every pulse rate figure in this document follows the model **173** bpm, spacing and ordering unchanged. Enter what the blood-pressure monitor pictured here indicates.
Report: **79** bpm
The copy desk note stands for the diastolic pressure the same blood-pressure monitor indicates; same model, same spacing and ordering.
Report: **102** mmHg
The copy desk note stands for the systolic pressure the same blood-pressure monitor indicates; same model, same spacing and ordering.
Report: **127** mmHg
